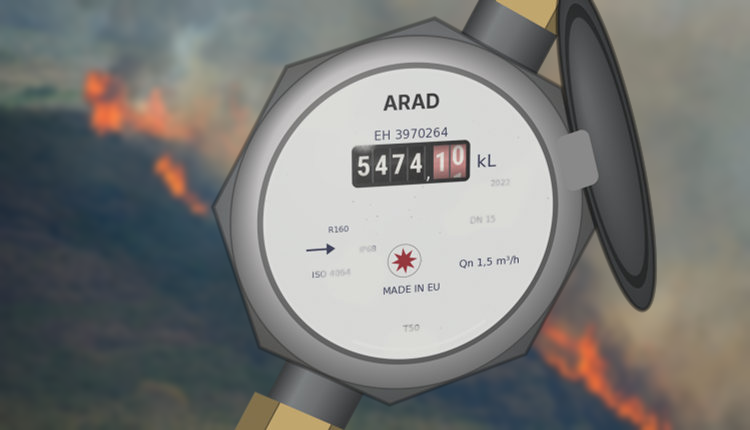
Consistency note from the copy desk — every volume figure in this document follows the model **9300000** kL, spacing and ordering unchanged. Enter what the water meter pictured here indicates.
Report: **5474.10** kL
